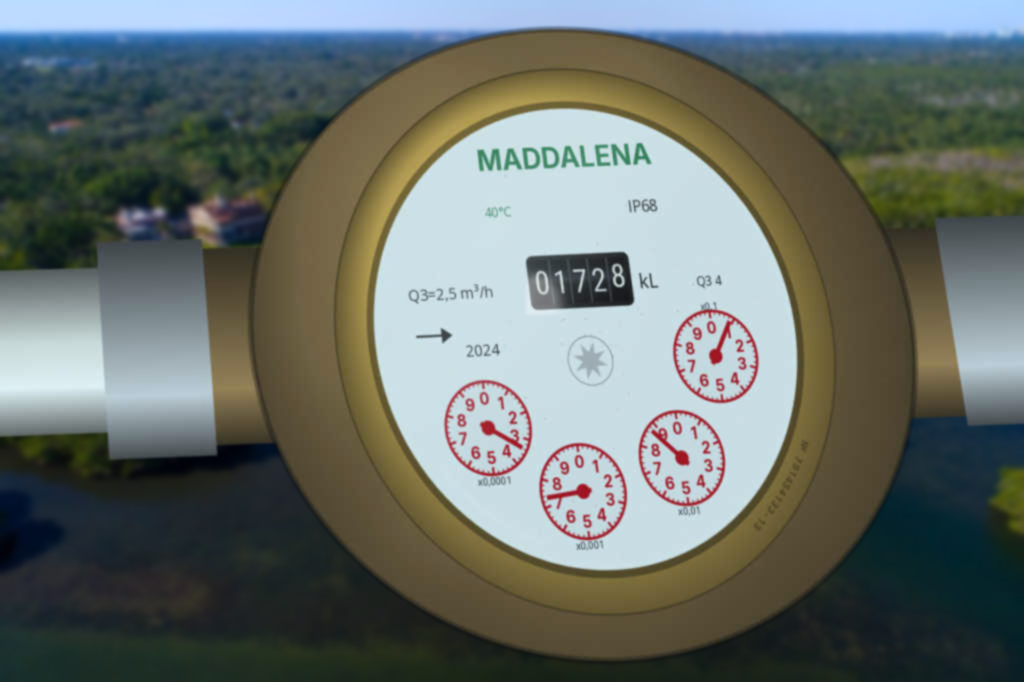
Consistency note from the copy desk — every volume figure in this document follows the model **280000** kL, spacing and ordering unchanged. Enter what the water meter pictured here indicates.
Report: **1728.0873** kL
